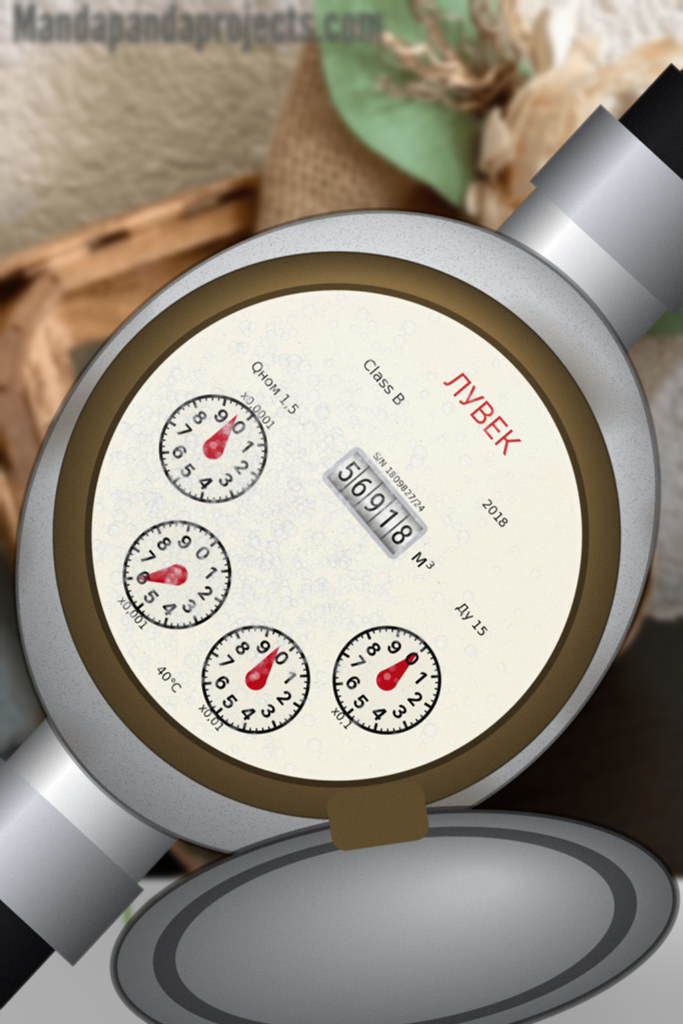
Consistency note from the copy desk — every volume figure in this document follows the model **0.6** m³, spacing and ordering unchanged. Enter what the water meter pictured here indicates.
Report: **56917.9959** m³
